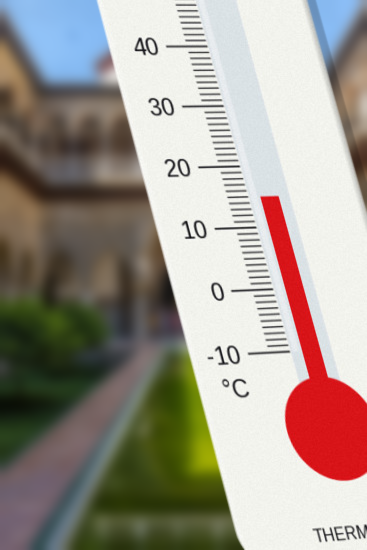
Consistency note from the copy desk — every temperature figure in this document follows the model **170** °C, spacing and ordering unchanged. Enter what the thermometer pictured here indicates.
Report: **15** °C
